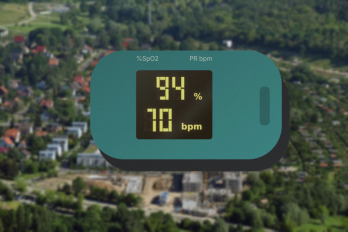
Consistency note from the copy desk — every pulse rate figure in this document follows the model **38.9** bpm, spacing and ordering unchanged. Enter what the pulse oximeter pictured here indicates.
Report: **70** bpm
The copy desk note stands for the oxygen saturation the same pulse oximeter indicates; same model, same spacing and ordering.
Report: **94** %
